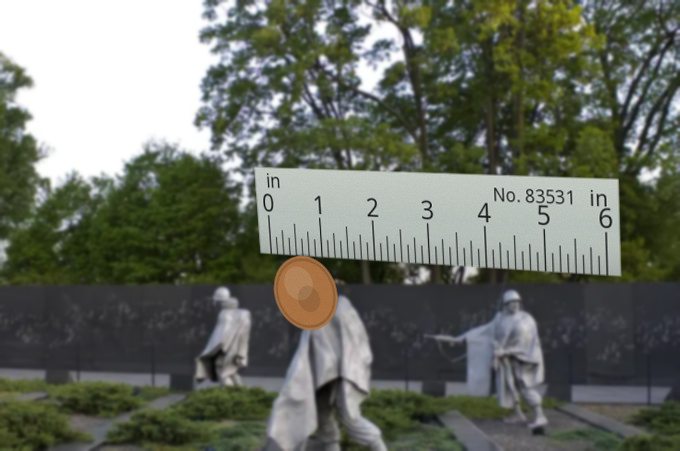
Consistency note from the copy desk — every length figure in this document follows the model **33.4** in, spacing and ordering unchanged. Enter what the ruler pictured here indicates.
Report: **1.25** in
